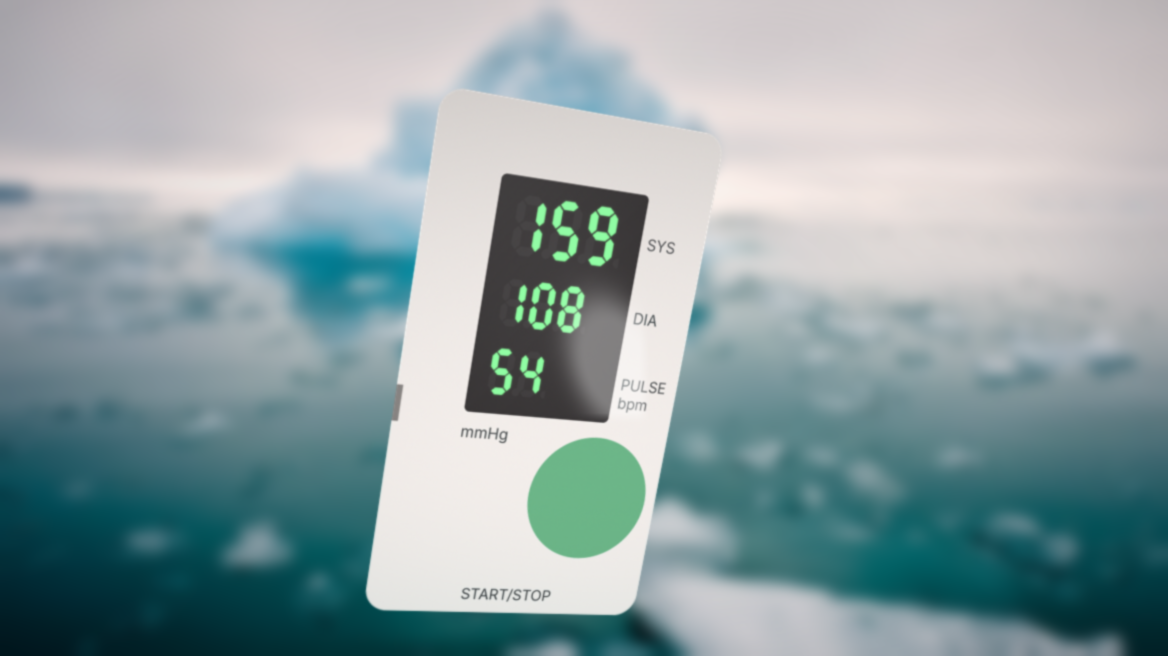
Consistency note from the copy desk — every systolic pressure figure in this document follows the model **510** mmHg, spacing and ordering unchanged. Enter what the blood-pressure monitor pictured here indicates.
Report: **159** mmHg
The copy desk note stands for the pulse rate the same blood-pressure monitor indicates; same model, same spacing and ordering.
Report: **54** bpm
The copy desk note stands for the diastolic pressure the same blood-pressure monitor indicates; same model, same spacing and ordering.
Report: **108** mmHg
